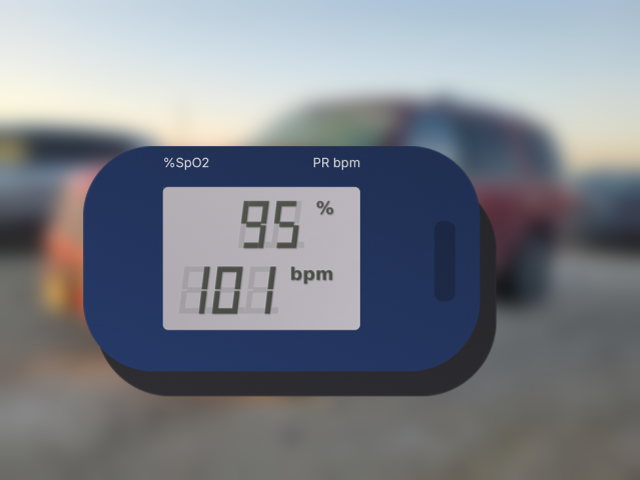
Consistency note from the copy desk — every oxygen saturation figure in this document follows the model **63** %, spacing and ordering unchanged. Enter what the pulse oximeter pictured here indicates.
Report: **95** %
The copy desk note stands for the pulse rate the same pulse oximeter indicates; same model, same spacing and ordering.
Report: **101** bpm
